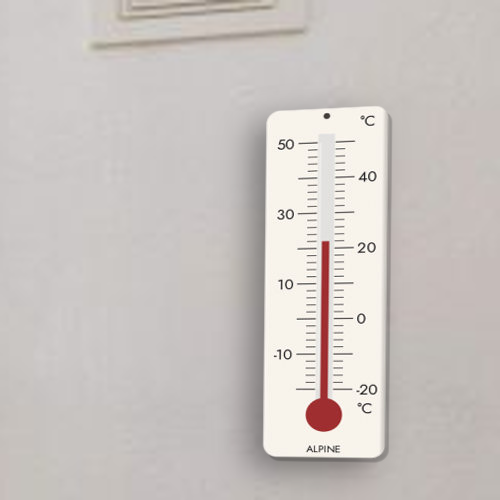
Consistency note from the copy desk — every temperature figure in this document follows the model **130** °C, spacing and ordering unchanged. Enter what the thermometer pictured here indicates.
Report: **22** °C
